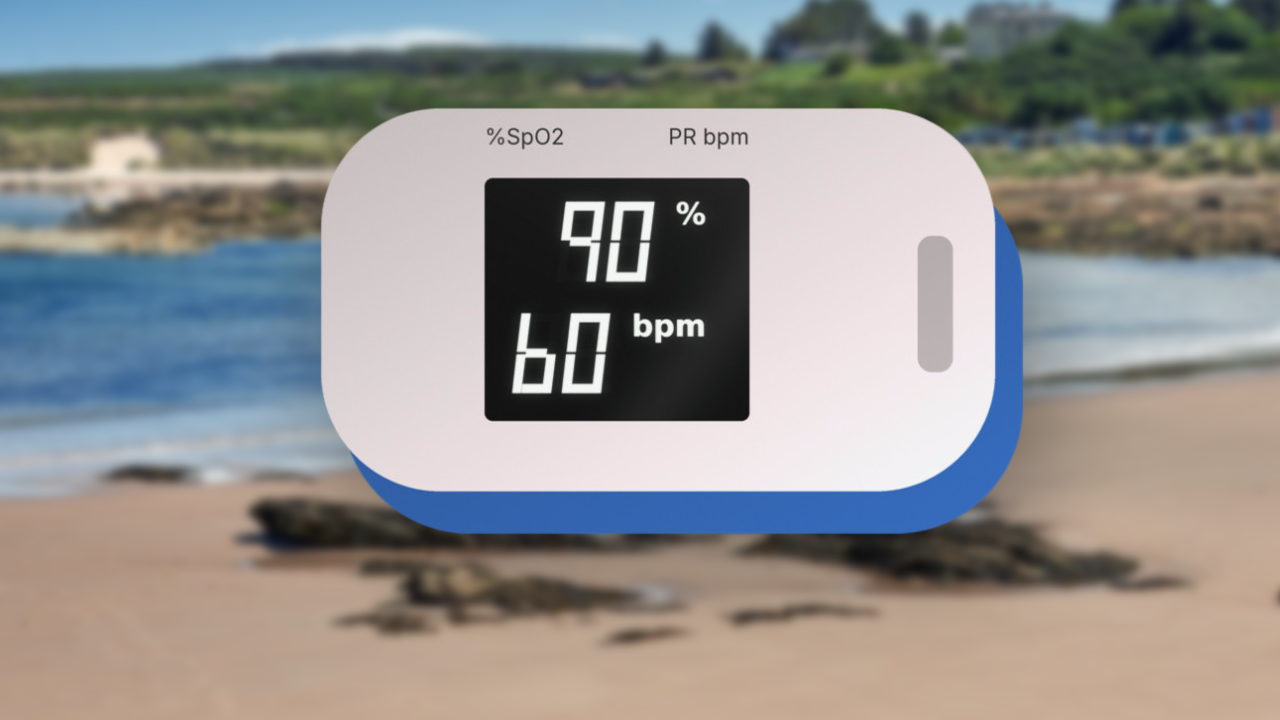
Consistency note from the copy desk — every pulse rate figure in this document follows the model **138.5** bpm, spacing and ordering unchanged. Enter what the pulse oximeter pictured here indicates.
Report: **60** bpm
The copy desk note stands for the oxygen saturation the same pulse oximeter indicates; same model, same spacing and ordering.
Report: **90** %
